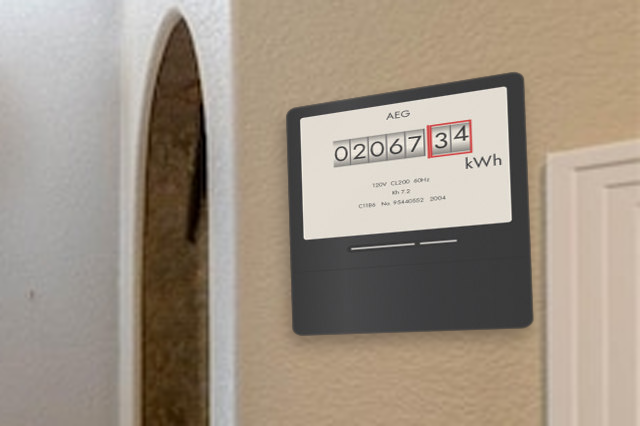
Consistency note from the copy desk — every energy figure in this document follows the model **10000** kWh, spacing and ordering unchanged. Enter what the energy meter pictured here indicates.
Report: **2067.34** kWh
